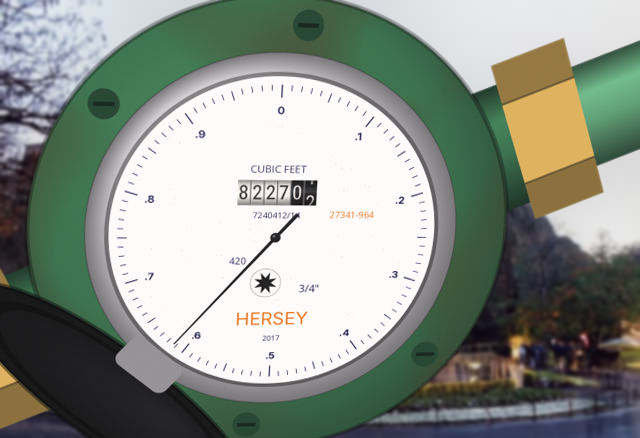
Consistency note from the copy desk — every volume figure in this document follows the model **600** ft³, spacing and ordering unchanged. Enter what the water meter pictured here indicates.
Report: **822701.61** ft³
